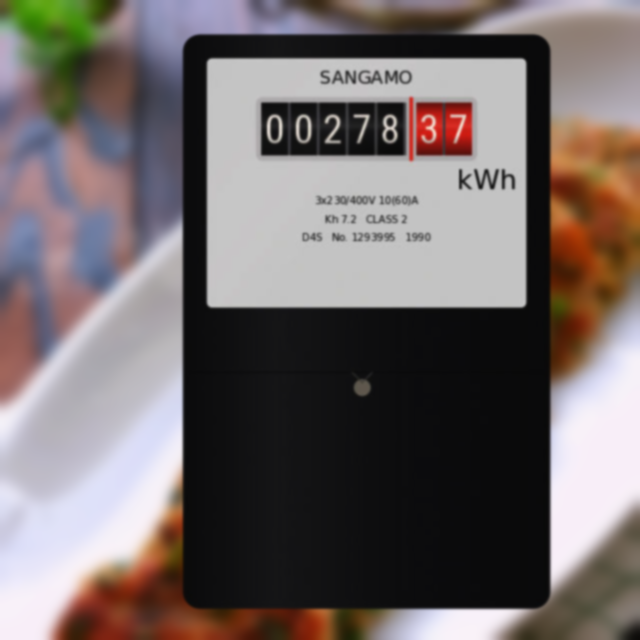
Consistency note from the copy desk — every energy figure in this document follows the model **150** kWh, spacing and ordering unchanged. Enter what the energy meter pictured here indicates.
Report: **278.37** kWh
